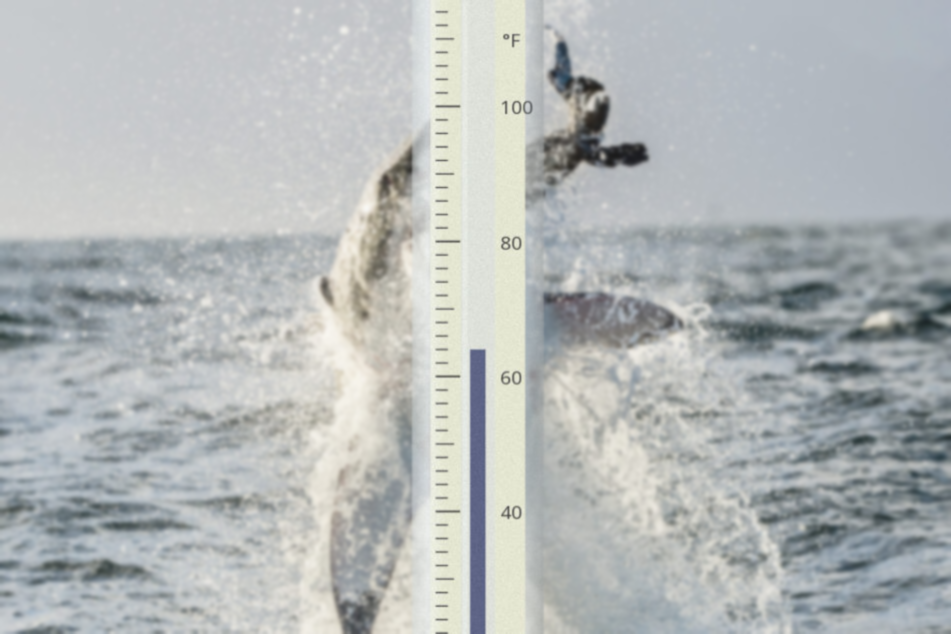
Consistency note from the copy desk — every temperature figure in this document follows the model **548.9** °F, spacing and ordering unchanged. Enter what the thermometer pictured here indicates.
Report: **64** °F
